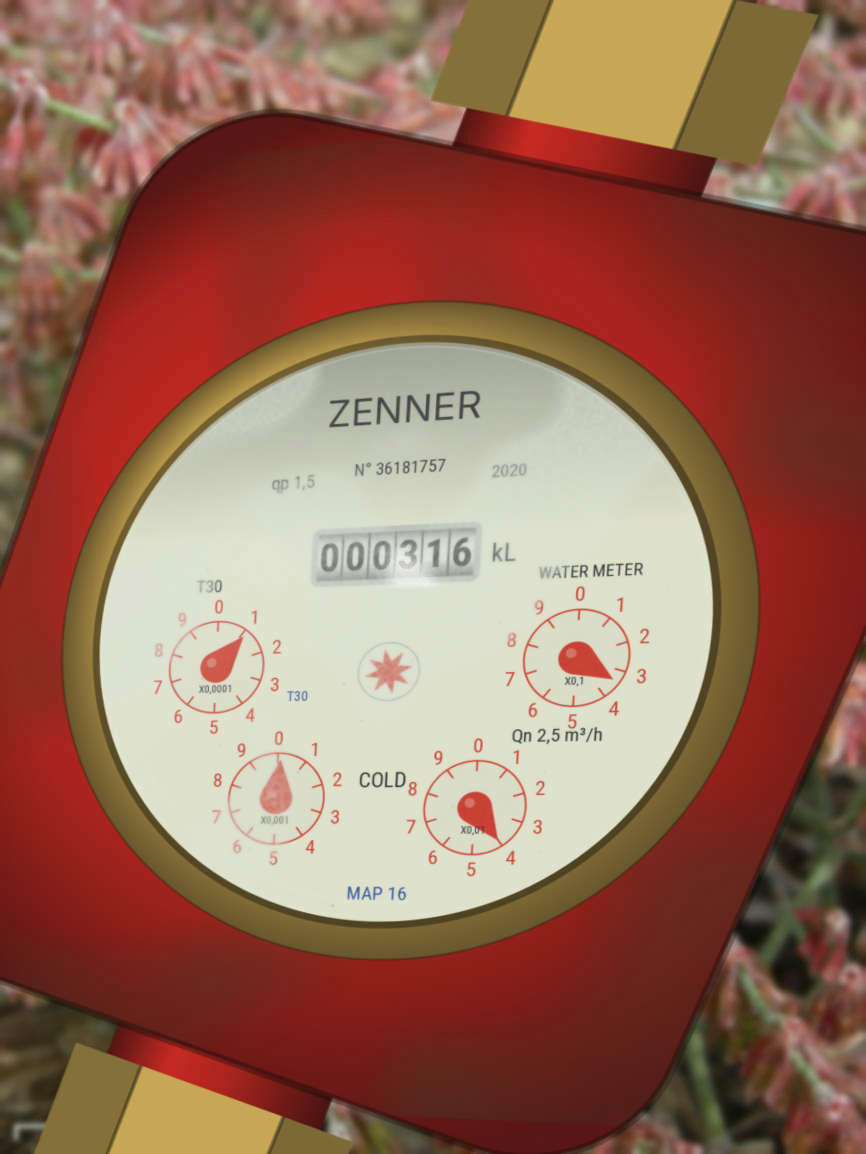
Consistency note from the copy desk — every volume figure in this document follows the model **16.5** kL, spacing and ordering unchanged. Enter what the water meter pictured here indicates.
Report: **316.3401** kL
